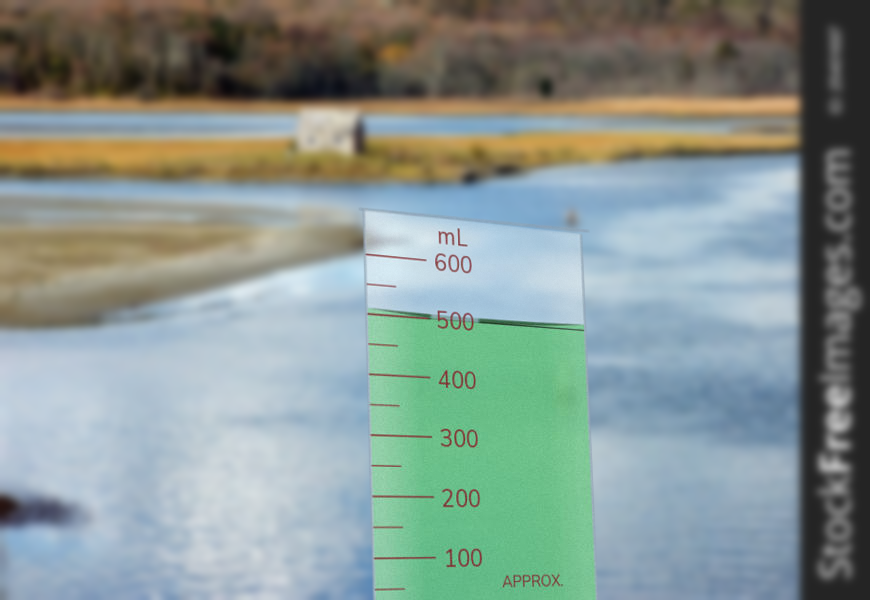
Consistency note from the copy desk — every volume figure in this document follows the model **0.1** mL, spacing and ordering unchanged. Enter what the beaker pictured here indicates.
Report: **500** mL
